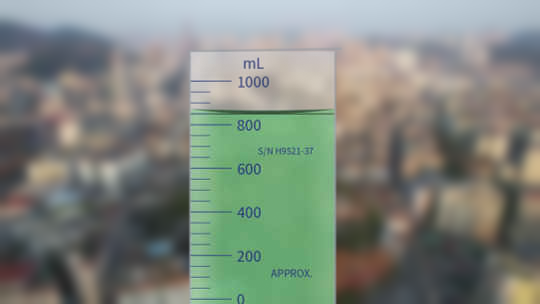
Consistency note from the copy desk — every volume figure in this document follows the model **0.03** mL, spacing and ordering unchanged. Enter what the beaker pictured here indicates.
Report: **850** mL
